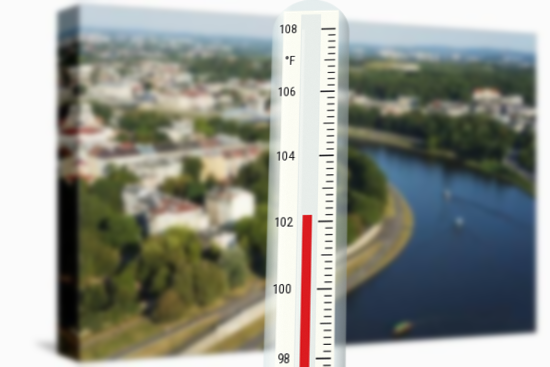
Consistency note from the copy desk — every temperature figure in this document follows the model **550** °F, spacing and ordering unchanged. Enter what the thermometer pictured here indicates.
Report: **102.2** °F
